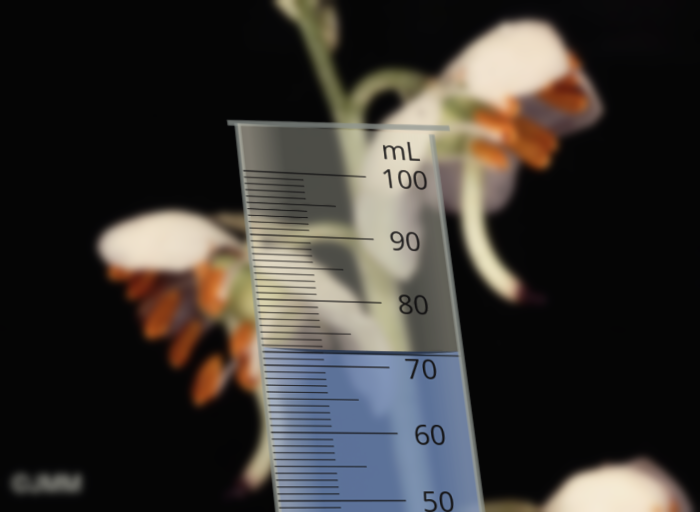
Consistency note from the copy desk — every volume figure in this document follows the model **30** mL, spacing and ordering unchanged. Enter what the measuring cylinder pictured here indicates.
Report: **72** mL
